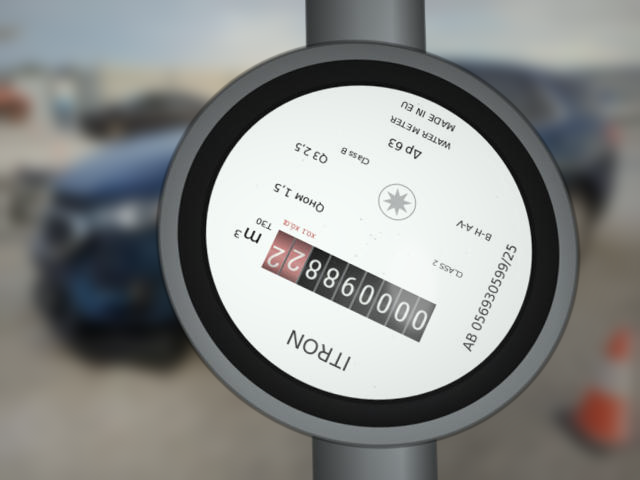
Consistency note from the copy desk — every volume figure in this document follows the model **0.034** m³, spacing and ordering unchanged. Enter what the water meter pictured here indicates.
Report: **988.22** m³
